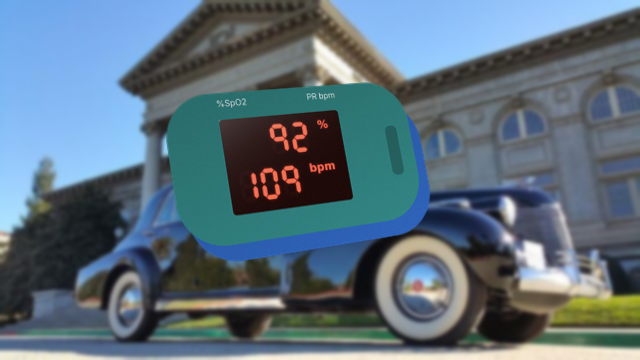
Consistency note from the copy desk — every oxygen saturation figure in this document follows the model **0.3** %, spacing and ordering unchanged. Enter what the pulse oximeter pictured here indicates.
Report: **92** %
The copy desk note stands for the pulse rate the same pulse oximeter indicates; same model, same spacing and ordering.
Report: **109** bpm
